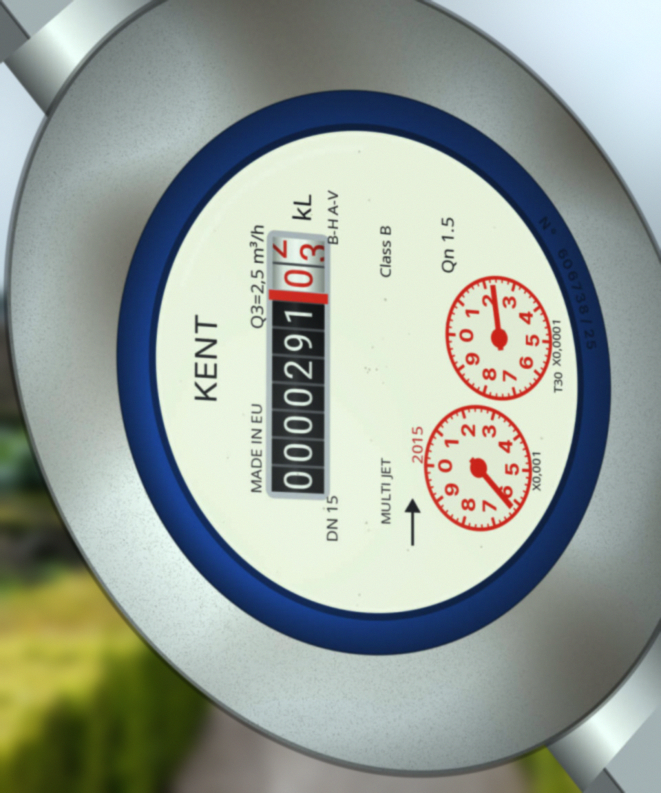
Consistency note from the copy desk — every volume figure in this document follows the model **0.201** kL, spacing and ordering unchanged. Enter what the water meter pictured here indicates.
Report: **291.0262** kL
